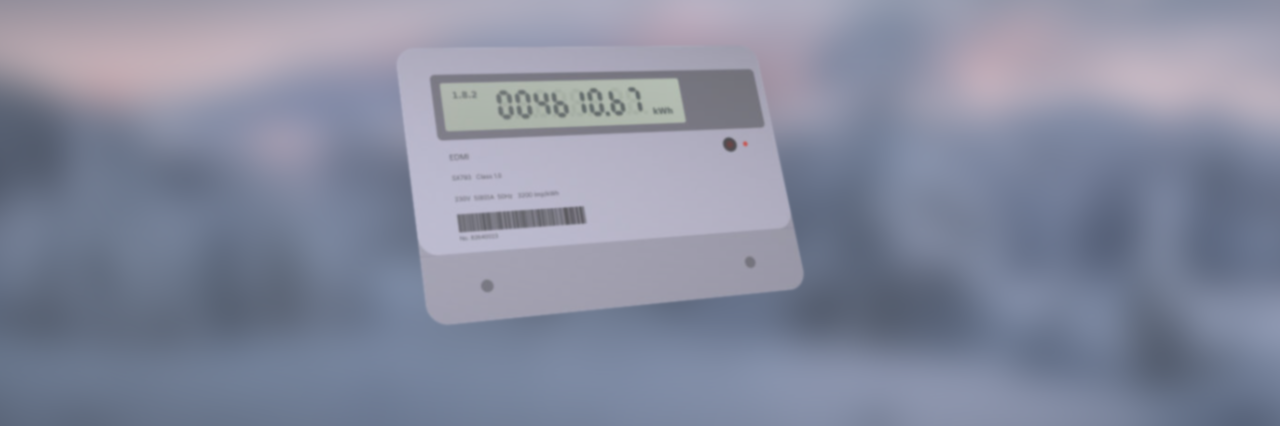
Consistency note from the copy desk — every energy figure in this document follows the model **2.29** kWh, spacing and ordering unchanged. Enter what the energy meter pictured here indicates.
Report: **4610.67** kWh
